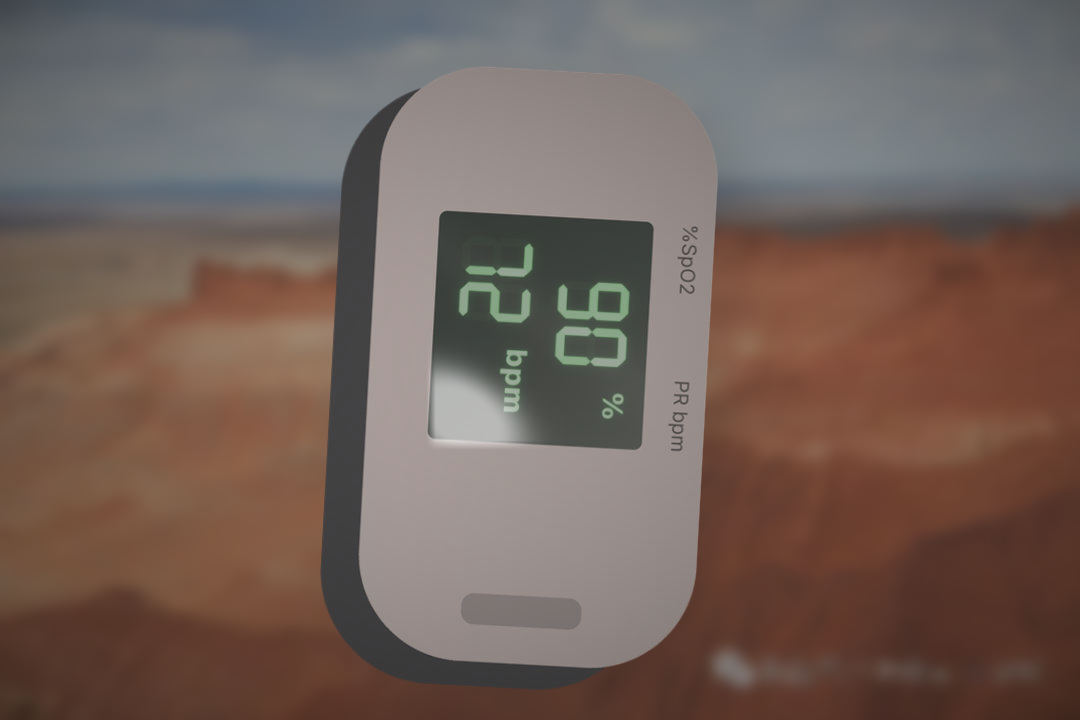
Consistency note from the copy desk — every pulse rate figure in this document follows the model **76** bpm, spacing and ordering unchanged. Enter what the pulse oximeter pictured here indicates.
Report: **72** bpm
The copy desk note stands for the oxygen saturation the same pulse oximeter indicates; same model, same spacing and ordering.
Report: **90** %
